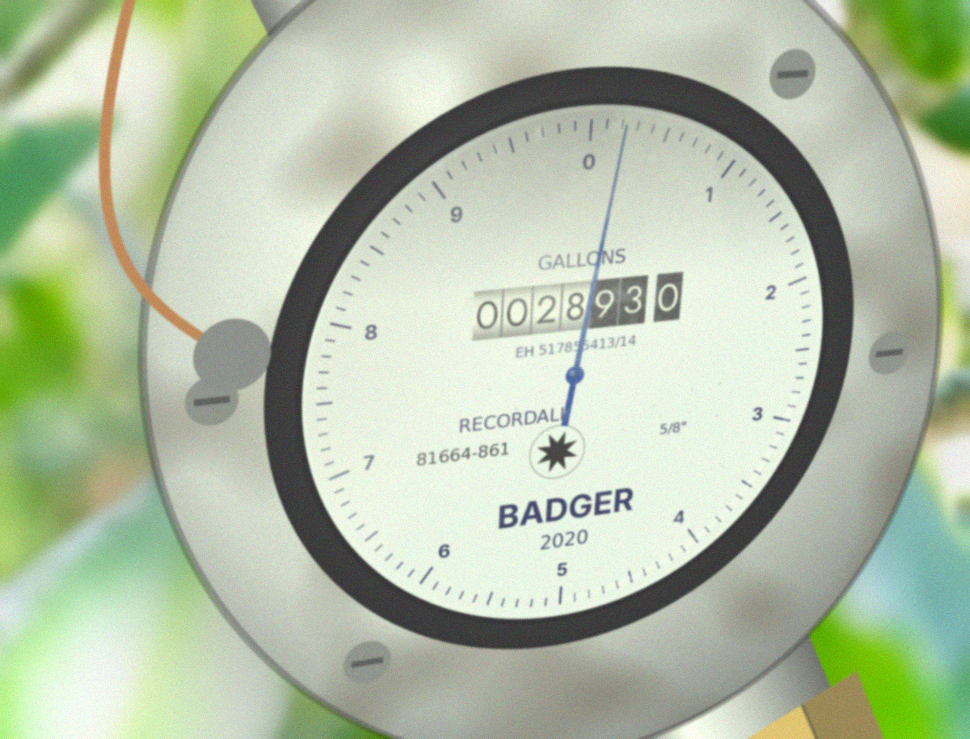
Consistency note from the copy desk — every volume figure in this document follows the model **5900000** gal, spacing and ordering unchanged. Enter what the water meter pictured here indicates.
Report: **28930.2** gal
